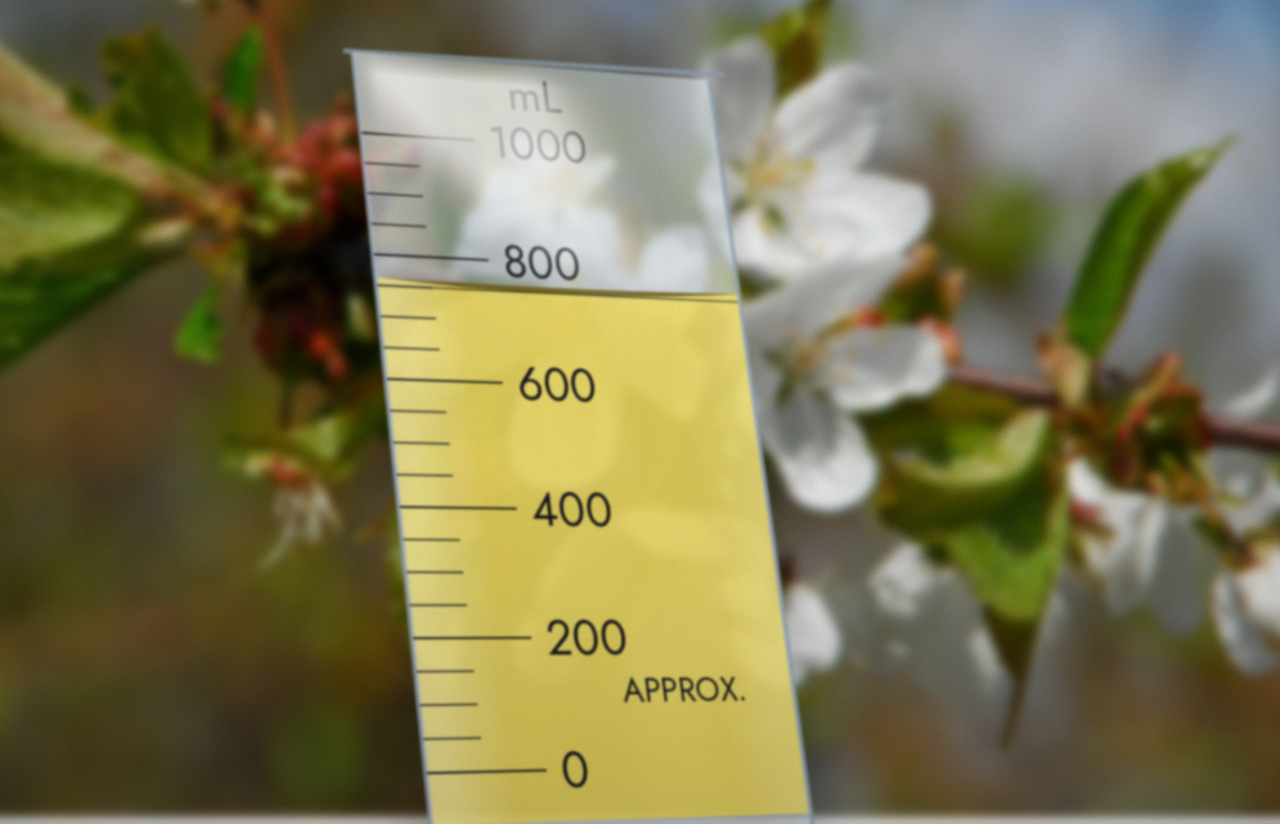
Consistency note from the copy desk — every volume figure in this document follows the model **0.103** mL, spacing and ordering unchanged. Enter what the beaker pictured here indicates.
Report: **750** mL
